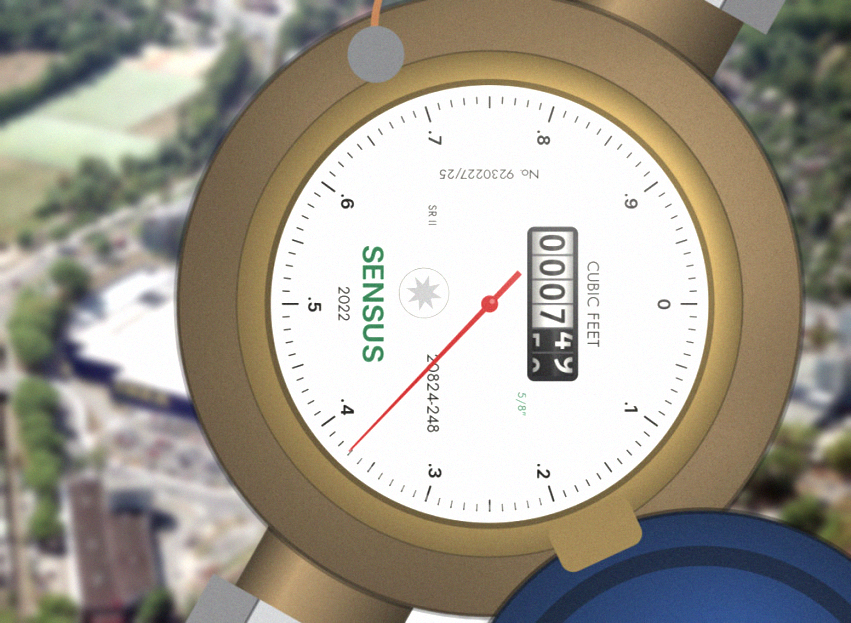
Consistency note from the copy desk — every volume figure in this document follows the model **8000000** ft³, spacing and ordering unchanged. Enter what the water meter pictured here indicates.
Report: **749.37** ft³
